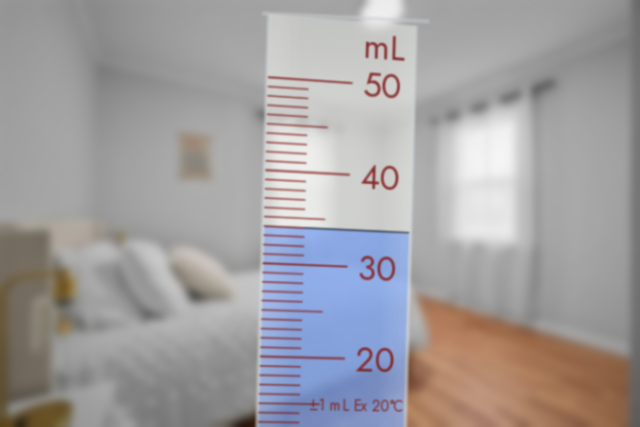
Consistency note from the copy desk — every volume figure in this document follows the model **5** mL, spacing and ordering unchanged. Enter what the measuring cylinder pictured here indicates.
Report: **34** mL
